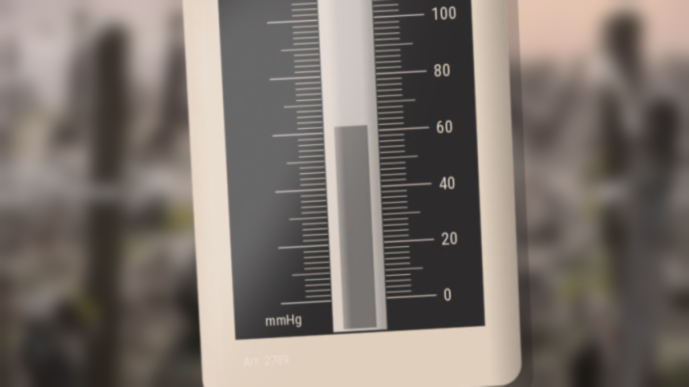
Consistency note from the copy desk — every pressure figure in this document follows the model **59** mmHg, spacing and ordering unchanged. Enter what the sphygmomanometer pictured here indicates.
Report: **62** mmHg
